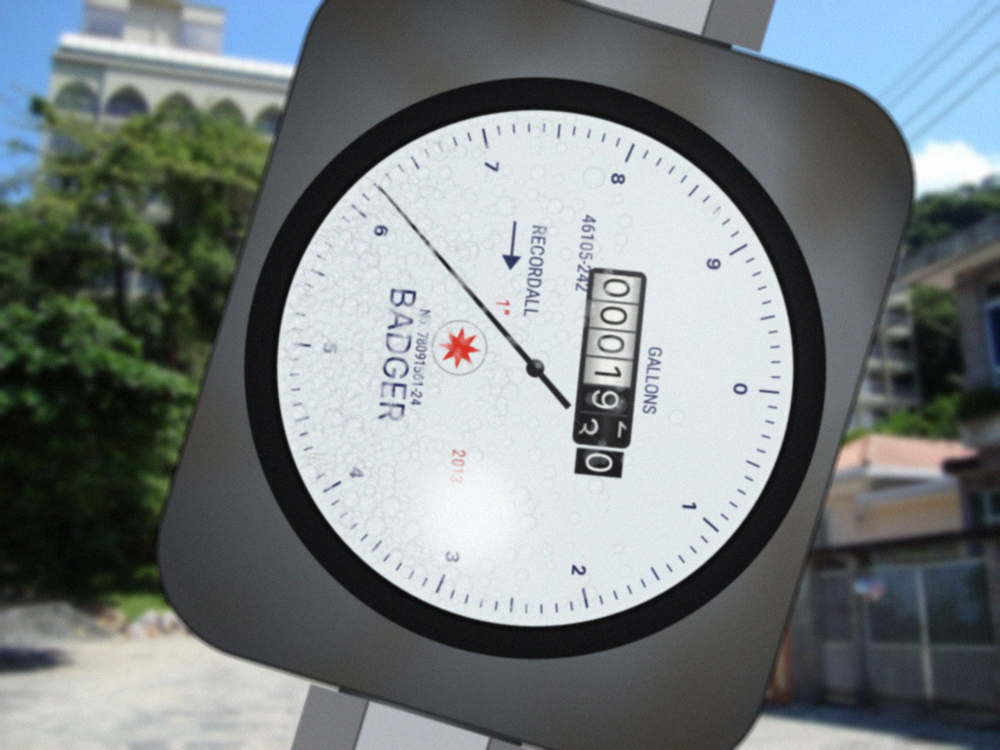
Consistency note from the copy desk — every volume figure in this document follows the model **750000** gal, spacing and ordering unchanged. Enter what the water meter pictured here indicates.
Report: **1926.2** gal
